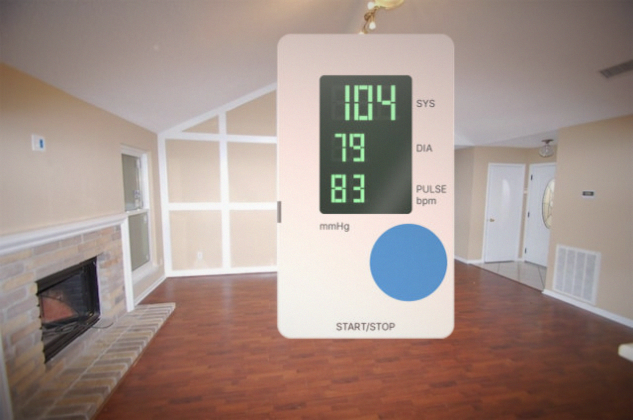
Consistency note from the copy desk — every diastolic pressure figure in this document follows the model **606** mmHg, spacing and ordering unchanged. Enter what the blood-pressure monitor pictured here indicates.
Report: **79** mmHg
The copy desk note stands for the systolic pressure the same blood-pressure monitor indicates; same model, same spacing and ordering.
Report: **104** mmHg
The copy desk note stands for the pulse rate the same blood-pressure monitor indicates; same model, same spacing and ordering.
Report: **83** bpm
